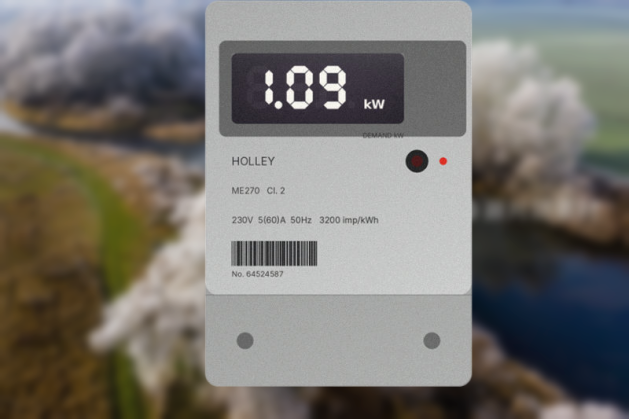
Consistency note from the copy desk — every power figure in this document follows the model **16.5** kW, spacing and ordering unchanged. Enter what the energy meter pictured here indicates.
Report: **1.09** kW
